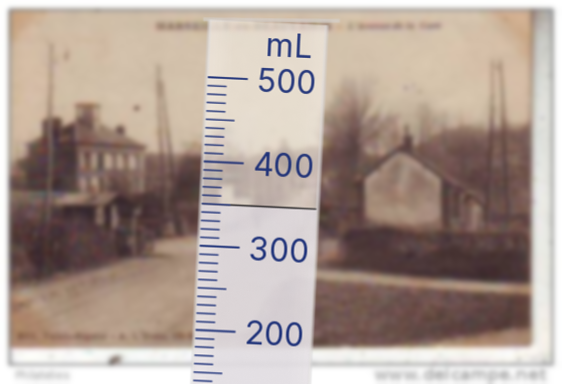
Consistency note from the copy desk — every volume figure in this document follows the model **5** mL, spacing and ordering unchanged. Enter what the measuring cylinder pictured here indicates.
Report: **350** mL
